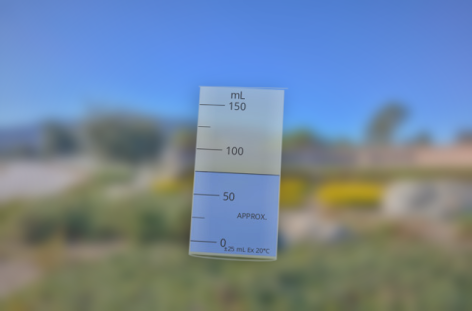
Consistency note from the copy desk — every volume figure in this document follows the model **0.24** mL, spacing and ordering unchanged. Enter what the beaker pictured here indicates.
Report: **75** mL
